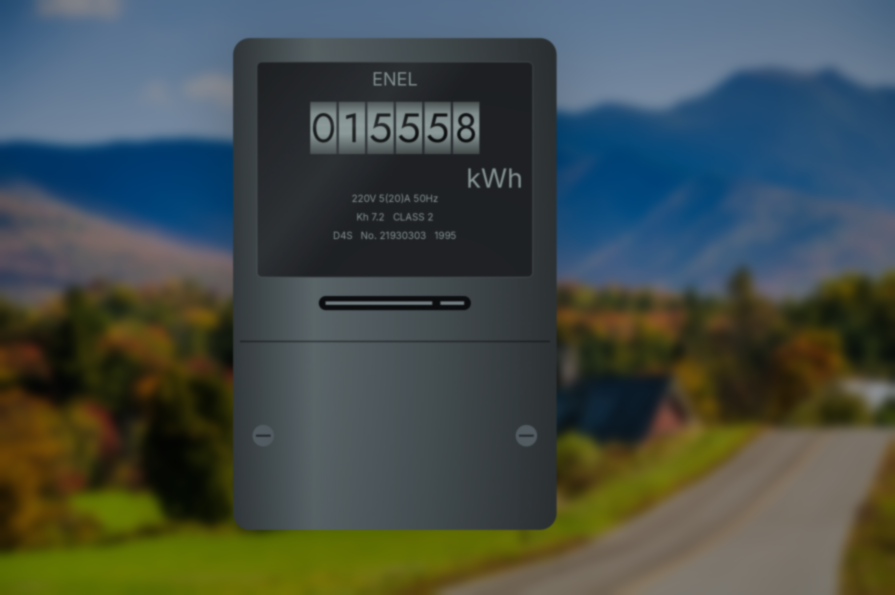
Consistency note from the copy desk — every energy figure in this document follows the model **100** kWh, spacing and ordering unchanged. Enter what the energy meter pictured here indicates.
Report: **15558** kWh
